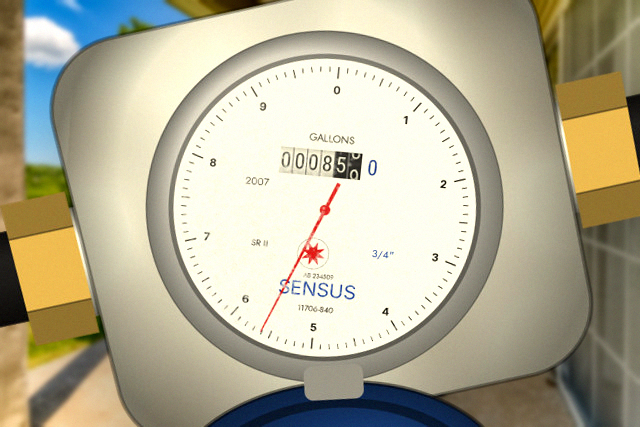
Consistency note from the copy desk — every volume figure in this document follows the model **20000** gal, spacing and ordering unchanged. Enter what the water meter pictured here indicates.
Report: **8585.6** gal
